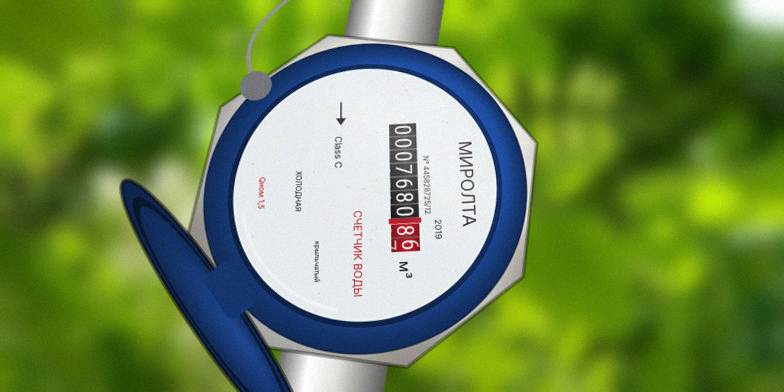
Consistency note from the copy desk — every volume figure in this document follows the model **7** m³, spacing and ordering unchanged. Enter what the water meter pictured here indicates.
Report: **7680.86** m³
